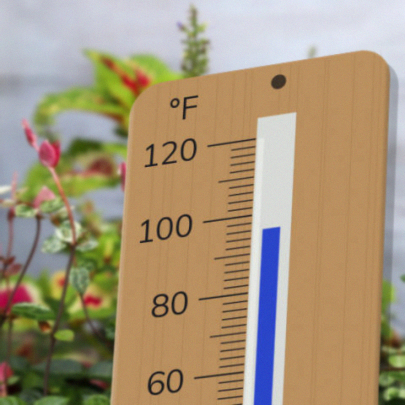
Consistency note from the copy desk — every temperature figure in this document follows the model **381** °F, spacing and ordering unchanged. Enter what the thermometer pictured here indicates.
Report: **96** °F
